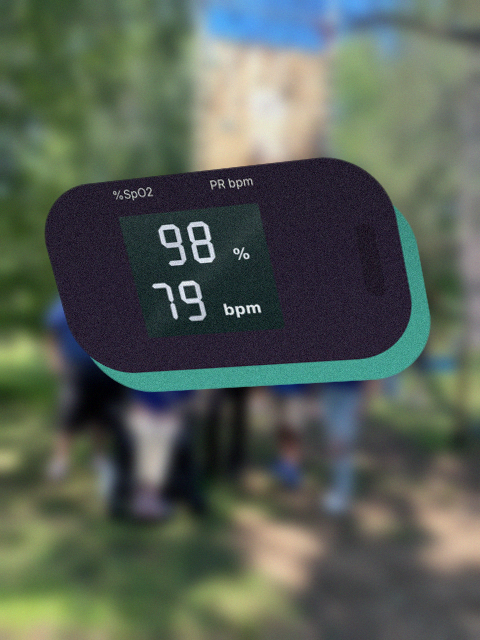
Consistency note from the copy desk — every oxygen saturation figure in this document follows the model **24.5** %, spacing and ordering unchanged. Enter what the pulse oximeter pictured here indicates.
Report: **98** %
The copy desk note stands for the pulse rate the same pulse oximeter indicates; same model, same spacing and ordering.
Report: **79** bpm
